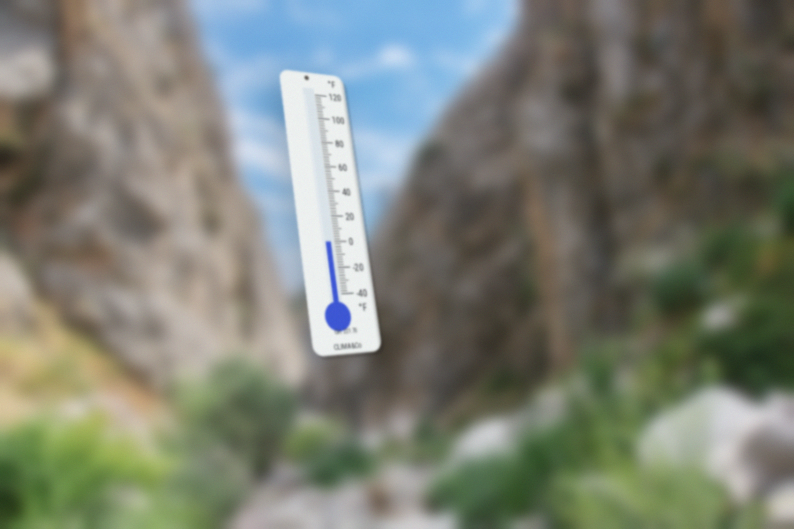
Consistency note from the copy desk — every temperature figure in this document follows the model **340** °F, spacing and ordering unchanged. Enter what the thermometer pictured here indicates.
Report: **0** °F
